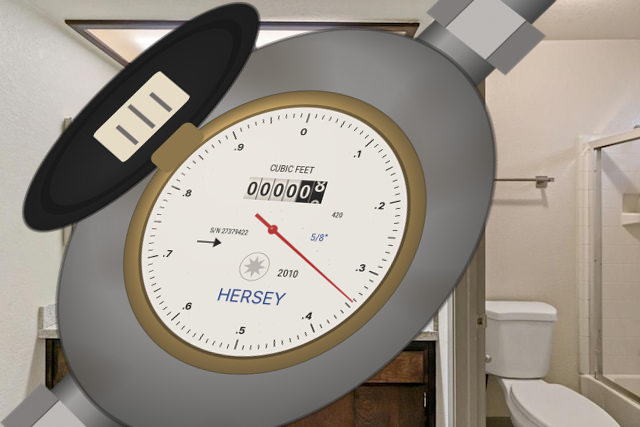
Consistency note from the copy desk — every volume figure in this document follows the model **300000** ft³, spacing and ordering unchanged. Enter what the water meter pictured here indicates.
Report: **8.34** ft³
